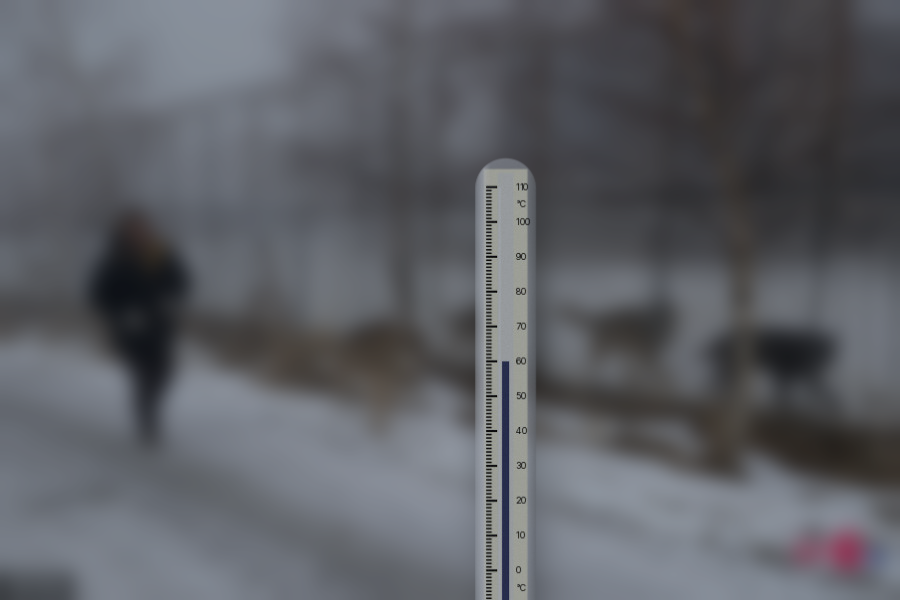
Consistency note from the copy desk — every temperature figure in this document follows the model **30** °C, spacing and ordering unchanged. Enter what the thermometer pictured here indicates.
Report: **60** °C
